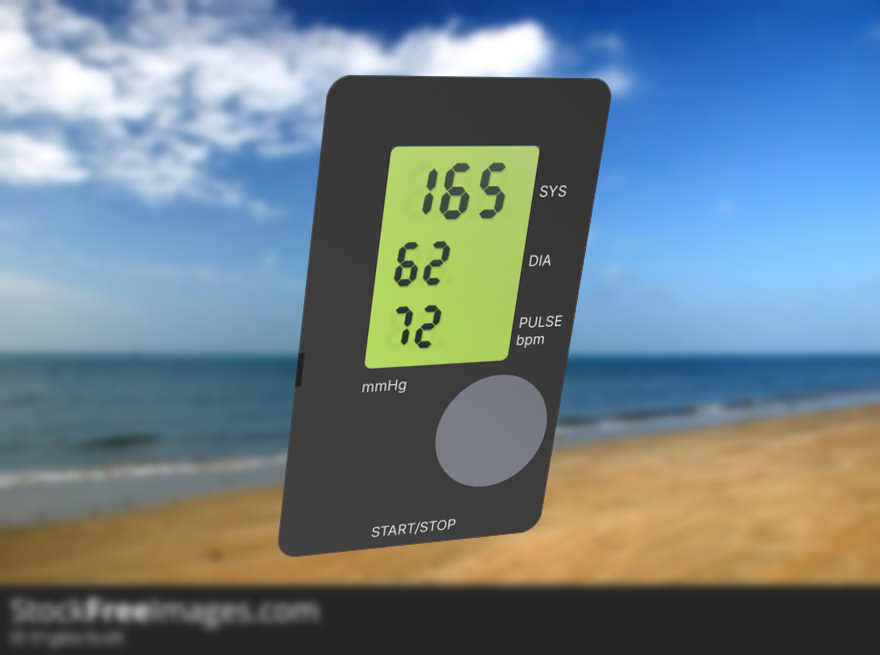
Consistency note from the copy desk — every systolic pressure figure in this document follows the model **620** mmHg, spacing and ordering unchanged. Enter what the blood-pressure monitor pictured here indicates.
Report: **165** mmHg
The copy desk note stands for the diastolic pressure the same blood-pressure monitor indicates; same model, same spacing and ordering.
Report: **62** mmHg
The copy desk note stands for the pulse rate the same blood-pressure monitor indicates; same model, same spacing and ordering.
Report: **72** bpm
